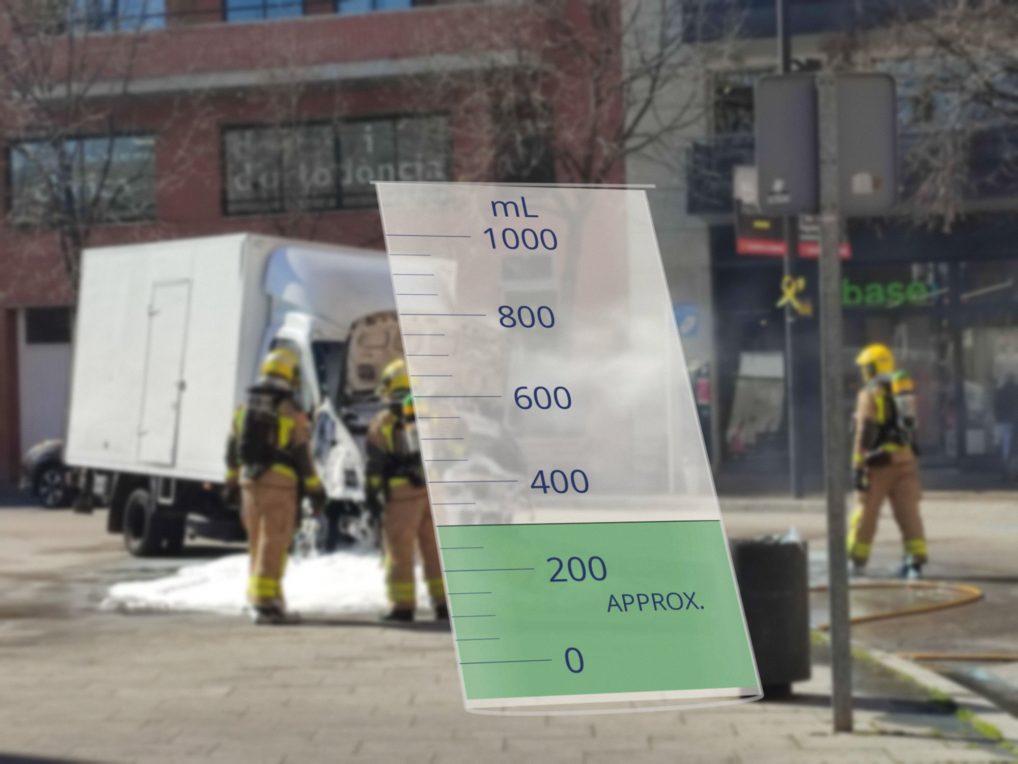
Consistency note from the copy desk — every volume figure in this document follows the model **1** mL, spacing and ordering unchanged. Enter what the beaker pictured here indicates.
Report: **300** mL
